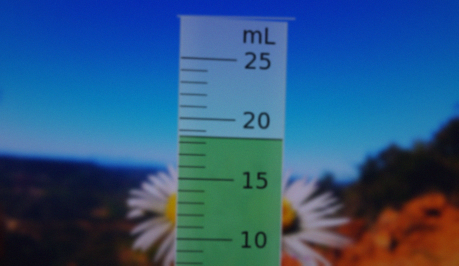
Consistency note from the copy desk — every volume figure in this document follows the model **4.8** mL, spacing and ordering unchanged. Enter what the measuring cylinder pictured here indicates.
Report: **18.5** mL
